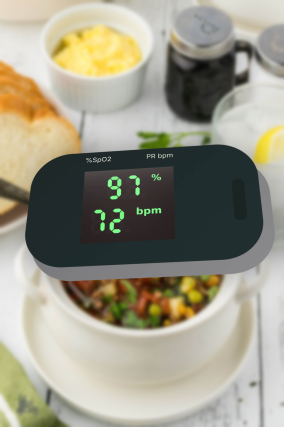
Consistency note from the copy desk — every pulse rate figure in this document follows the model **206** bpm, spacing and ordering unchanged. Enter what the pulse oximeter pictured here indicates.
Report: **72** bpm
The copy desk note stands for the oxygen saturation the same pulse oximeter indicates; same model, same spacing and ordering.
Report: **97** %
